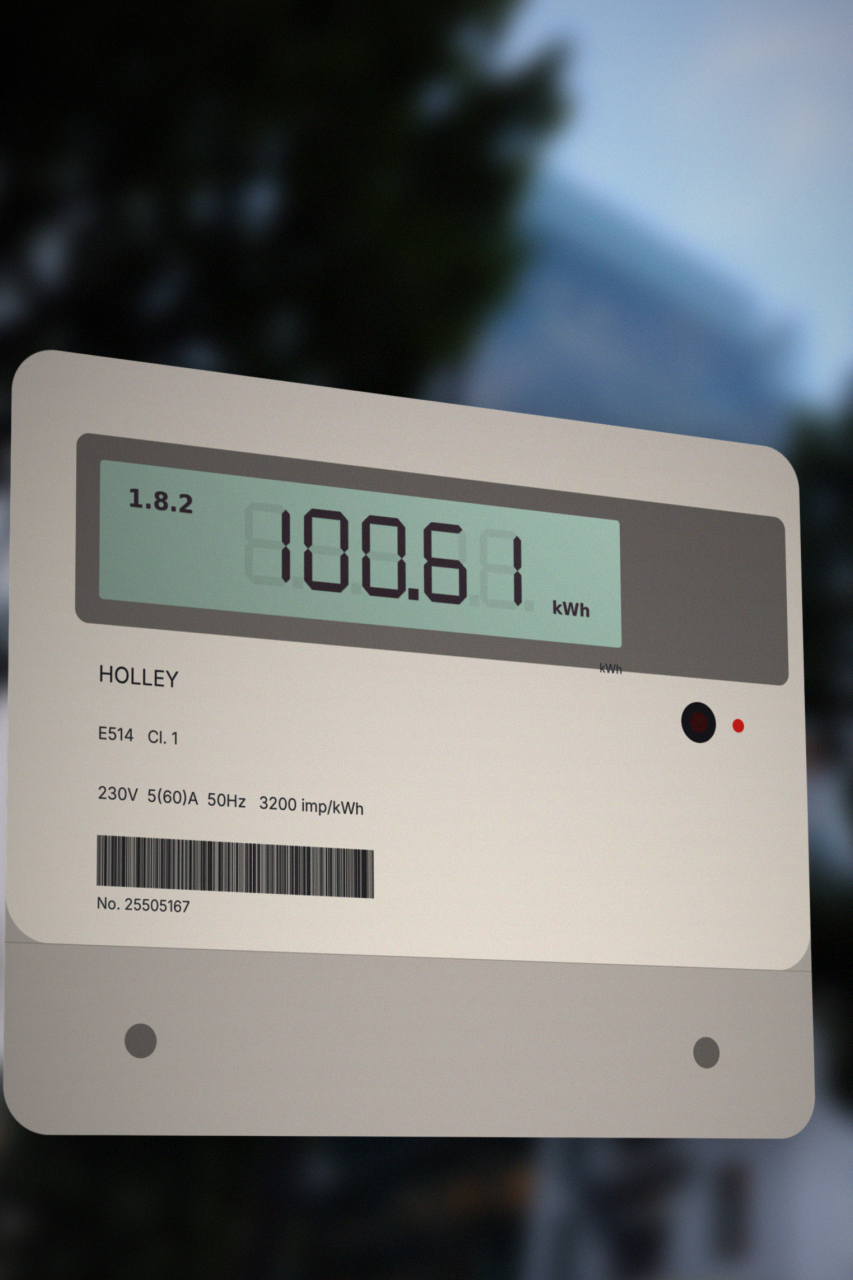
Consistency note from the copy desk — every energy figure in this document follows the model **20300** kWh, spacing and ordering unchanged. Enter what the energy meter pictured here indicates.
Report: **100.61** kWh
